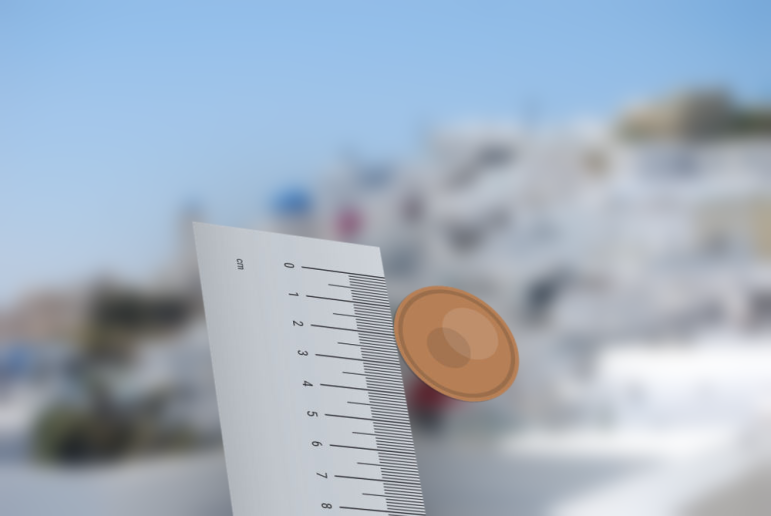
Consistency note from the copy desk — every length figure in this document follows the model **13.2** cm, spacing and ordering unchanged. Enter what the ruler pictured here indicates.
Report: **4** cm
